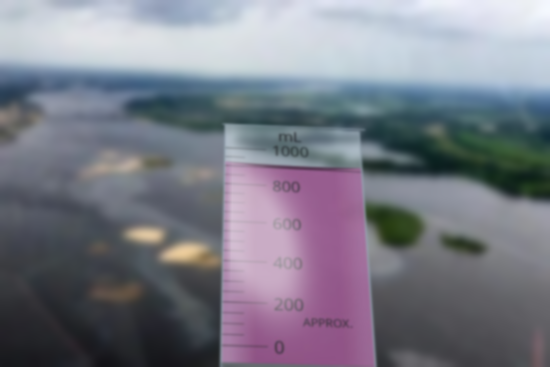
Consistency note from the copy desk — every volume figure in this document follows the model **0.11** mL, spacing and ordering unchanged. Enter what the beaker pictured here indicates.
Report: **900** mL
